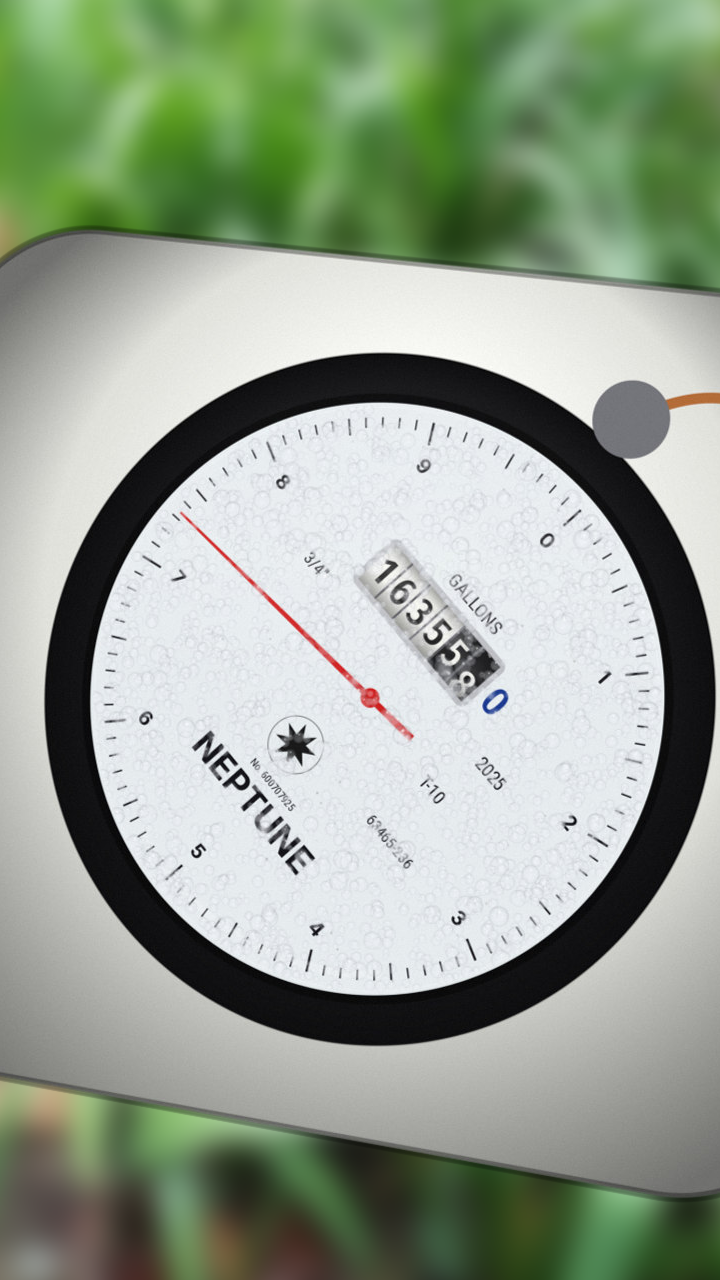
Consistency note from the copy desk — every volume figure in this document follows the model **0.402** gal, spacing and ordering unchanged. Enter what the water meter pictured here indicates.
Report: **1635577.3** gal
